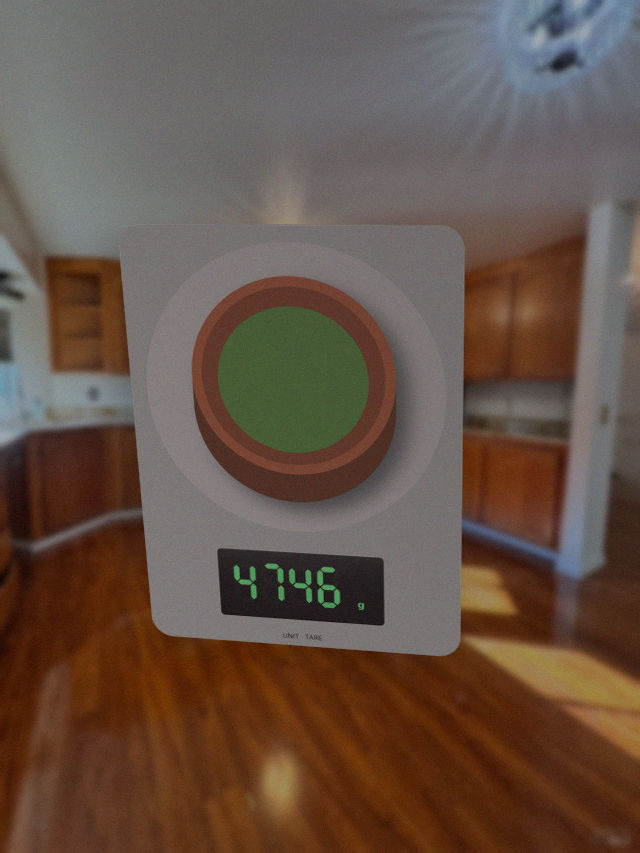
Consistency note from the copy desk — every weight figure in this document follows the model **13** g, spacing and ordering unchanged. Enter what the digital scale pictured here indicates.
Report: **4746** g
